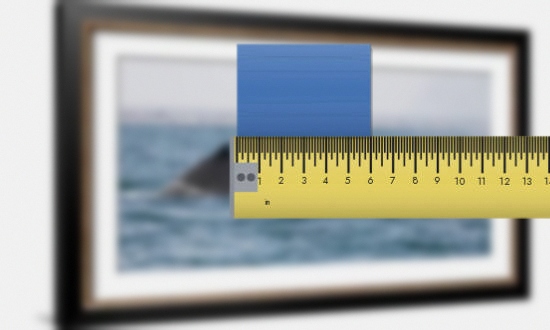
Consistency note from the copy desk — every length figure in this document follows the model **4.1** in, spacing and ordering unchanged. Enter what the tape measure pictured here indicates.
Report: **6** in
